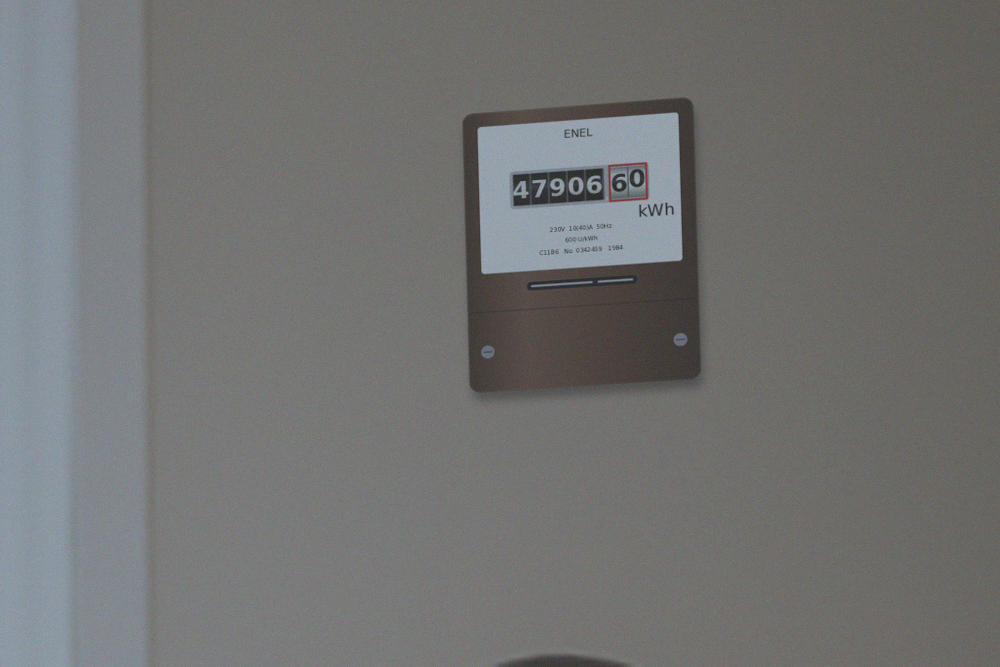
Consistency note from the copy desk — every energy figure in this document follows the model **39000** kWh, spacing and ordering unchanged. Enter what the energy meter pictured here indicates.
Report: **47906.60** kWh
